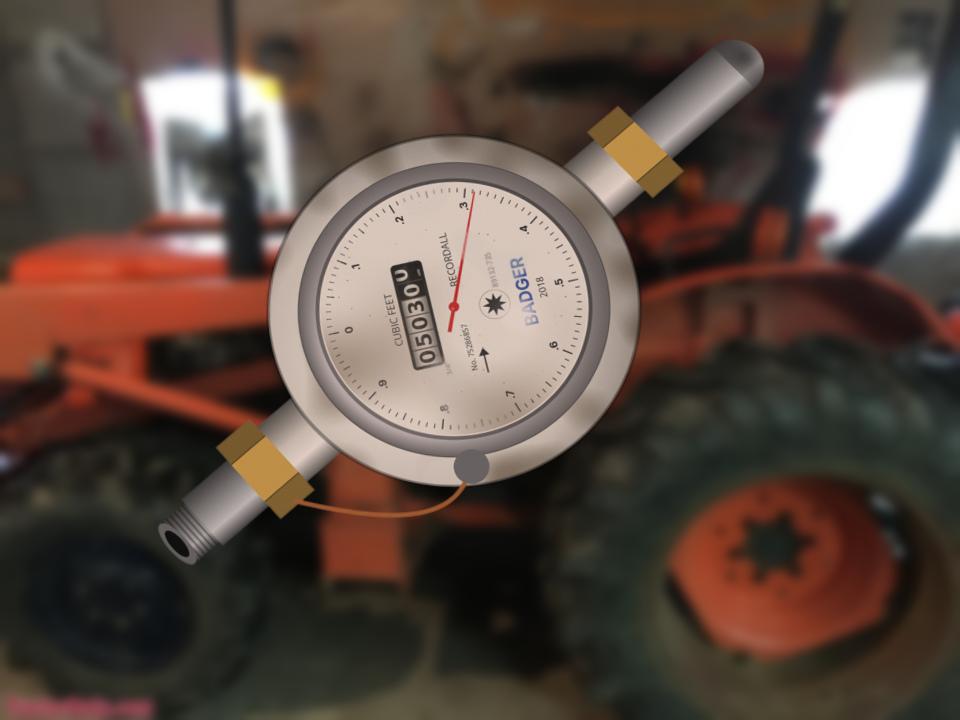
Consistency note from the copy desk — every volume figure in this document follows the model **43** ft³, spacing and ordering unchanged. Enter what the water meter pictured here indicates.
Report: **50300.31** ft³
